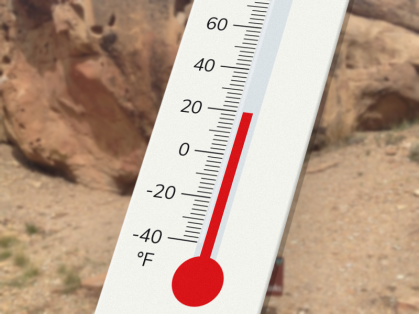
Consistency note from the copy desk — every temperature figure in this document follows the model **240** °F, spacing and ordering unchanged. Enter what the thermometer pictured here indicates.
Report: **20** °F
